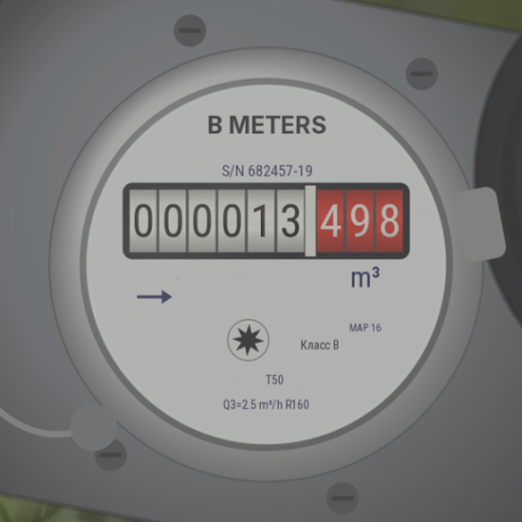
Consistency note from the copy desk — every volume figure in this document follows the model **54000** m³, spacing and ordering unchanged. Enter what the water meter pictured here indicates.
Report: **13.498** m³
